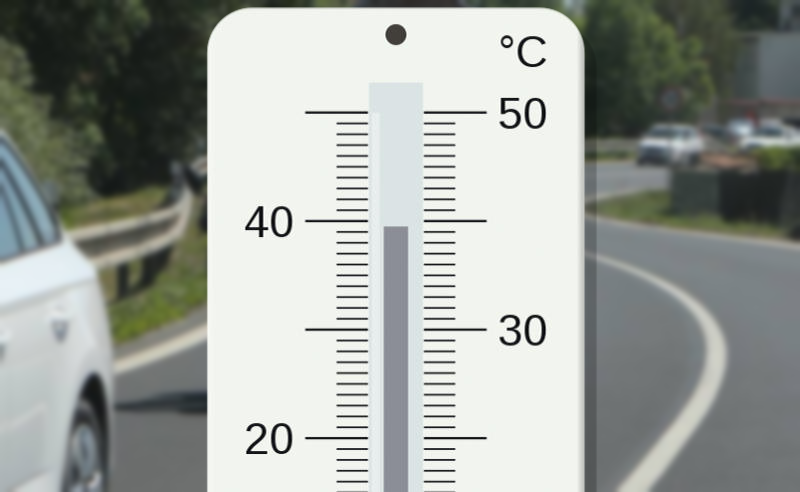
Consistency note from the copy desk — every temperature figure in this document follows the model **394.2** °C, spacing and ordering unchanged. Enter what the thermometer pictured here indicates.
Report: **39.5** °C
